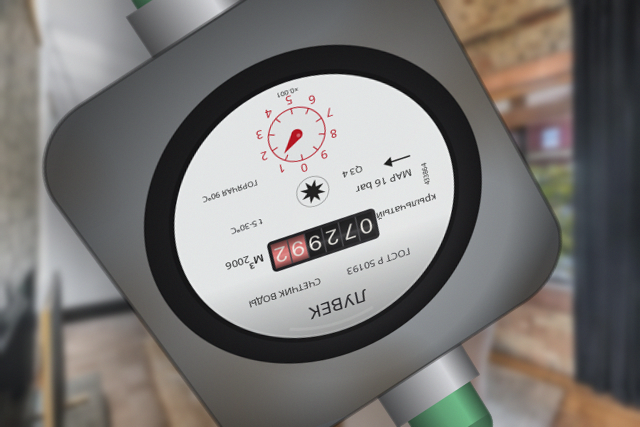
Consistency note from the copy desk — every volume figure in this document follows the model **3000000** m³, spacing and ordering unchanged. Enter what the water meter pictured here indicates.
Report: **729.921** m³
